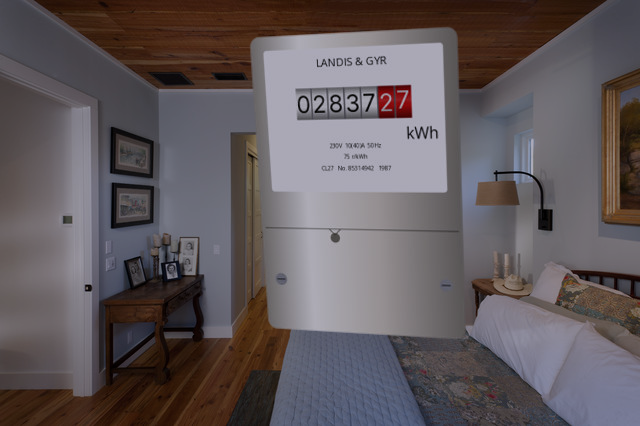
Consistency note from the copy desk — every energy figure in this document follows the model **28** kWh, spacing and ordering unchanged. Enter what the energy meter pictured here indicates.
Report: **2837.27** kWh
